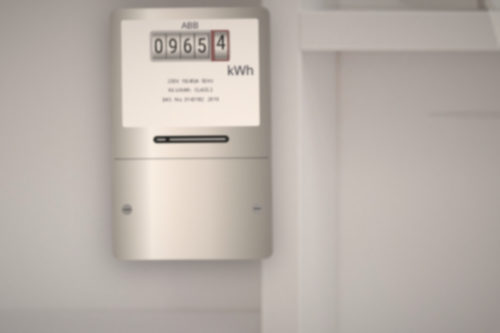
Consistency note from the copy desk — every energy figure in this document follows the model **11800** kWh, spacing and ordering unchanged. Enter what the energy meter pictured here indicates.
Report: **965.4** kWh
